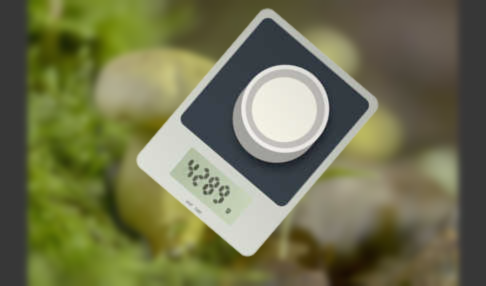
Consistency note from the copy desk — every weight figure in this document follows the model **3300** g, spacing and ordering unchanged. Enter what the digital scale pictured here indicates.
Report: **4289** g
